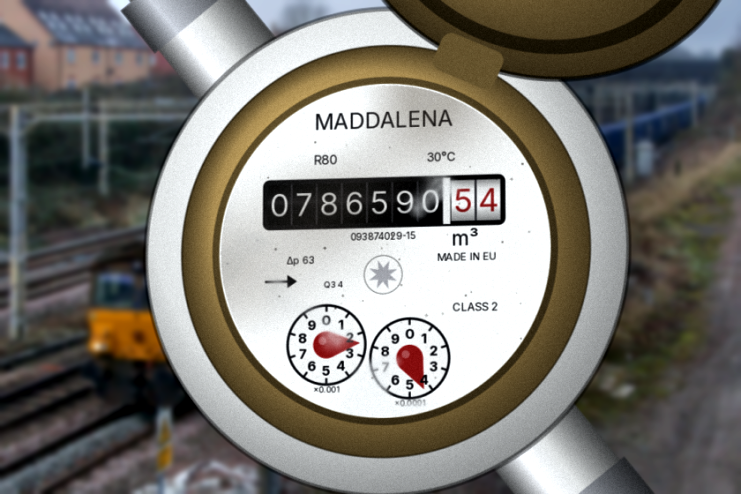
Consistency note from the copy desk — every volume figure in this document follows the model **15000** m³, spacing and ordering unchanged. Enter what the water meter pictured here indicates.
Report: **786590.5424** m³
